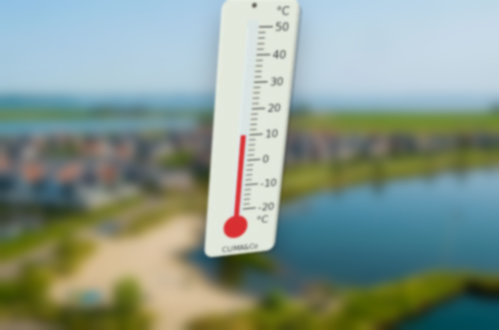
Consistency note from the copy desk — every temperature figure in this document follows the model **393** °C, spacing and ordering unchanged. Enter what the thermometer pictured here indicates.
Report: **10** °C
